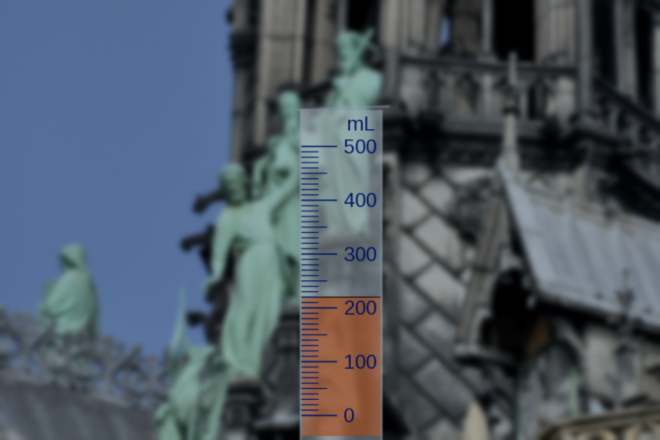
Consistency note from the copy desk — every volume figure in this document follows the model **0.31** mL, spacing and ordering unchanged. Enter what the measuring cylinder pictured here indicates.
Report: **220** mL
